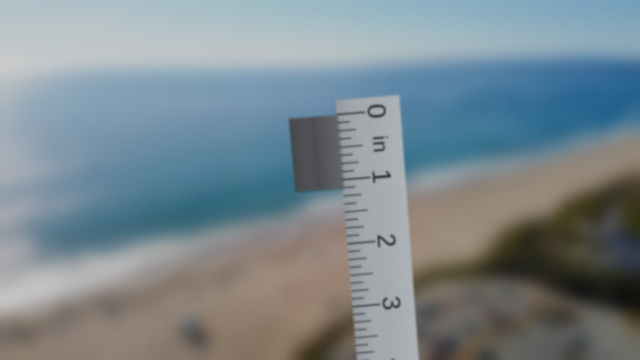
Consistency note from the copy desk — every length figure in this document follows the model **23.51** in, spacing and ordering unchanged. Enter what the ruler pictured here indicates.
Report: **1.125** in
